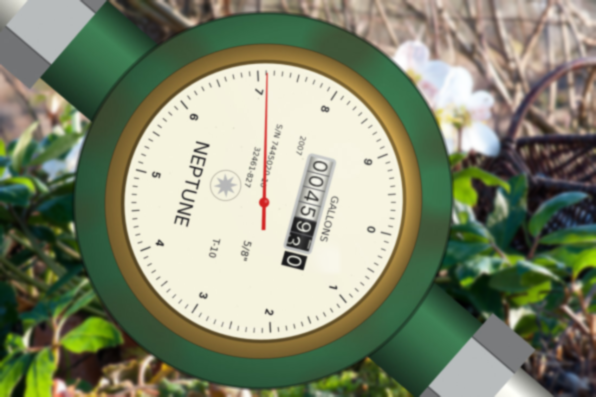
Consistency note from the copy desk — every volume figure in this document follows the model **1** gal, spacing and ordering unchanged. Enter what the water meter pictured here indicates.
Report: **45927.1** gal
